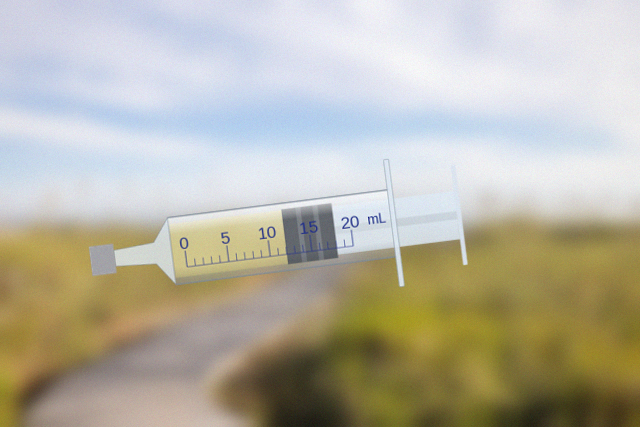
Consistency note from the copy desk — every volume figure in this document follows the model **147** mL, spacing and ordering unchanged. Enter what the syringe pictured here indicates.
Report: **12** mL
